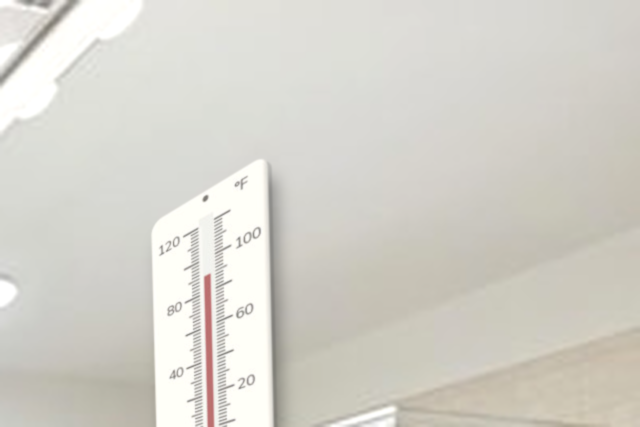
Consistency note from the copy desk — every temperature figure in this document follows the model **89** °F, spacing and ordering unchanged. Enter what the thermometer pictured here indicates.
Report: **90** °F
